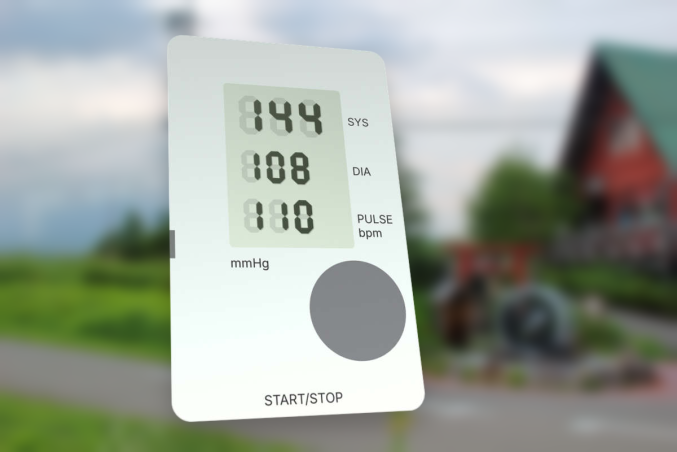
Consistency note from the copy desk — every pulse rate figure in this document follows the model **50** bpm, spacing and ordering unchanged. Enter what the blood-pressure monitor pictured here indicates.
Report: **110** bpm
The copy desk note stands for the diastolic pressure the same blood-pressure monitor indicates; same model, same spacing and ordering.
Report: **108** mmHg
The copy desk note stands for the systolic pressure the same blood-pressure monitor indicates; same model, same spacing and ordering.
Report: **144** mmHg
